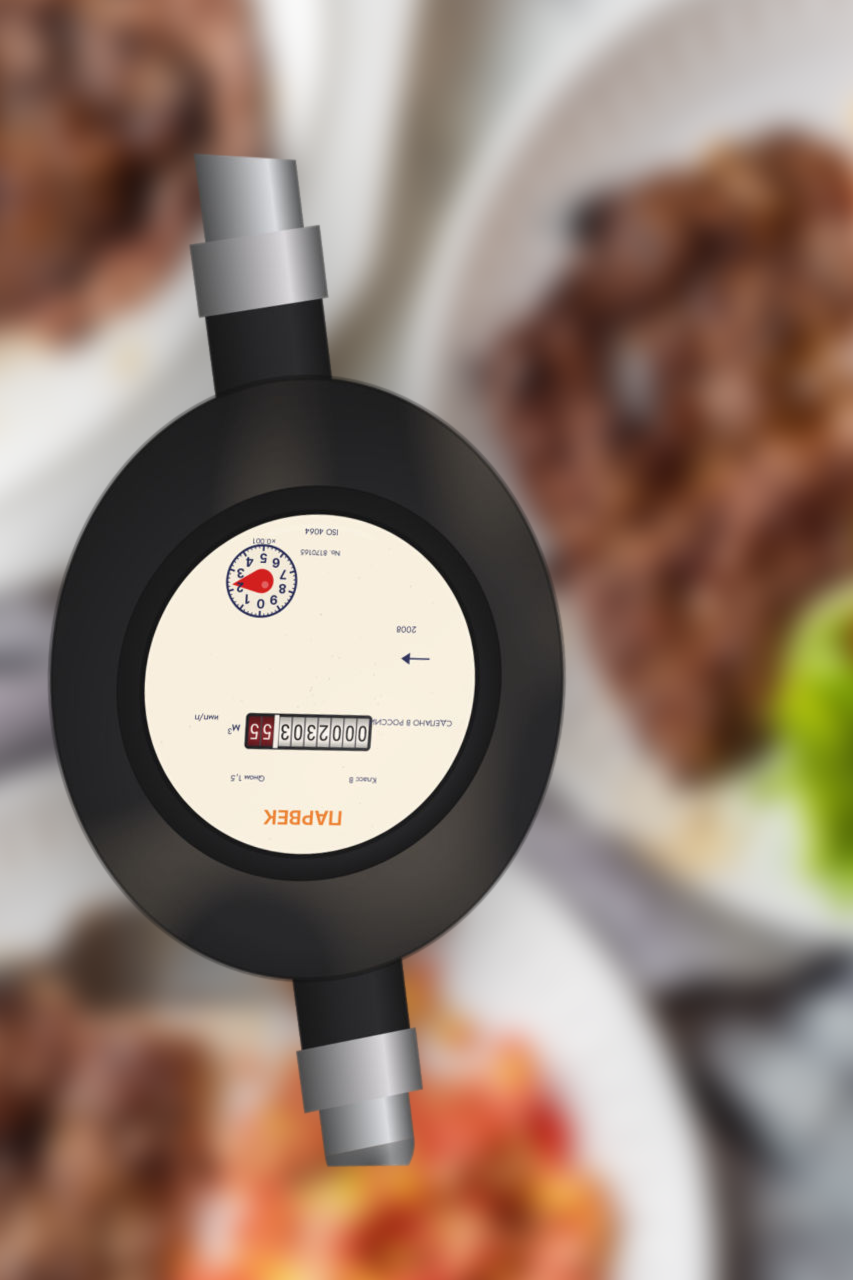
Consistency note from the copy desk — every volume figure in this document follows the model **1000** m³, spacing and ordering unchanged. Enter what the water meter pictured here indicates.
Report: **2303.552** m³
